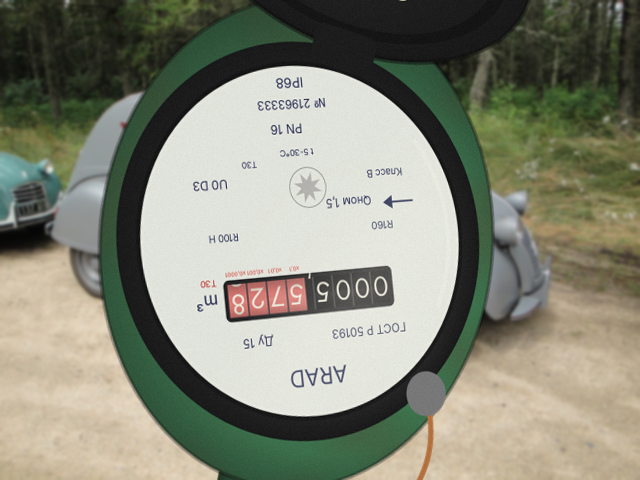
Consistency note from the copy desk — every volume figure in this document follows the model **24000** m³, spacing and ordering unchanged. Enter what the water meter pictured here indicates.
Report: **5.5728** m³
